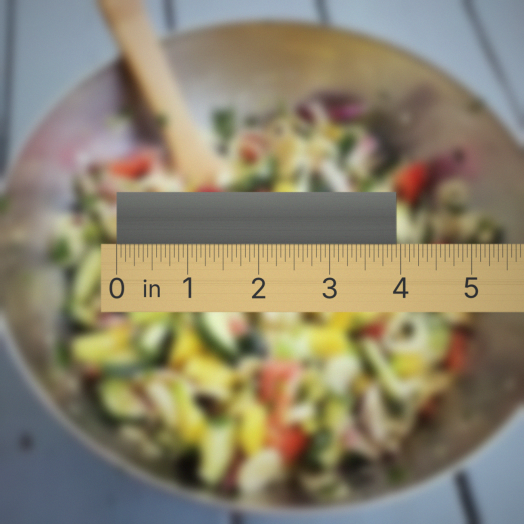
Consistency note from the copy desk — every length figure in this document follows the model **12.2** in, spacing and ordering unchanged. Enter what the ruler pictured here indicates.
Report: **3.9375** in
